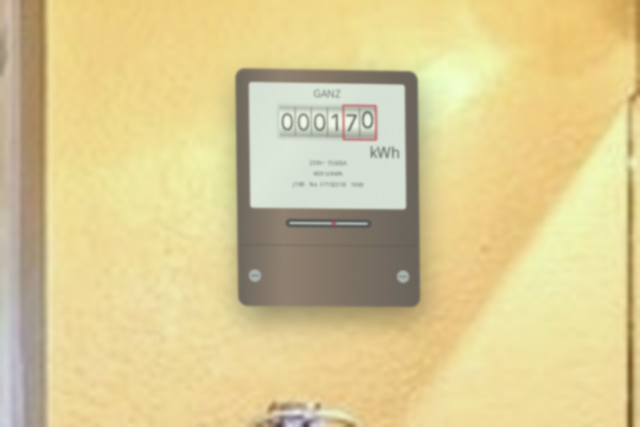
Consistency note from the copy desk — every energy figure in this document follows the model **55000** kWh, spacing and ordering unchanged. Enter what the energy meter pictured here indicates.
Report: **1.70** kWh
